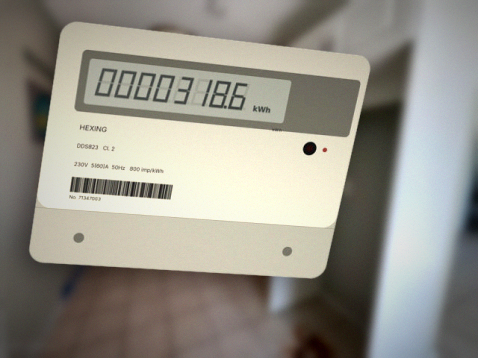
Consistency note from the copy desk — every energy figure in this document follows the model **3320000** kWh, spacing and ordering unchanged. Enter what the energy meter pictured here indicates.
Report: **318.6** kWh
